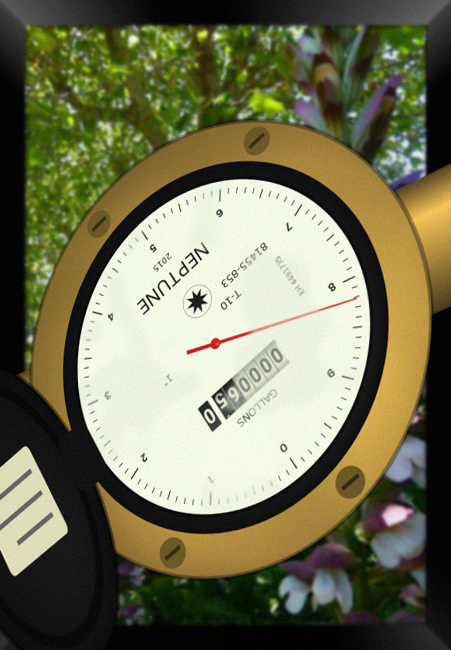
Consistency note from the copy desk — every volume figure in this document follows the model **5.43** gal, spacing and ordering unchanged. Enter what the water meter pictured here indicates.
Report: **648.2** gal
